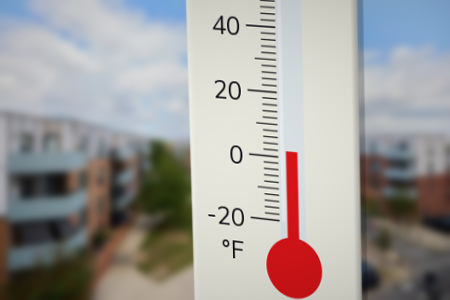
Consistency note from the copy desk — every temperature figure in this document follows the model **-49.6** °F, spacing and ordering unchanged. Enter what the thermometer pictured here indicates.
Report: **2** °F
